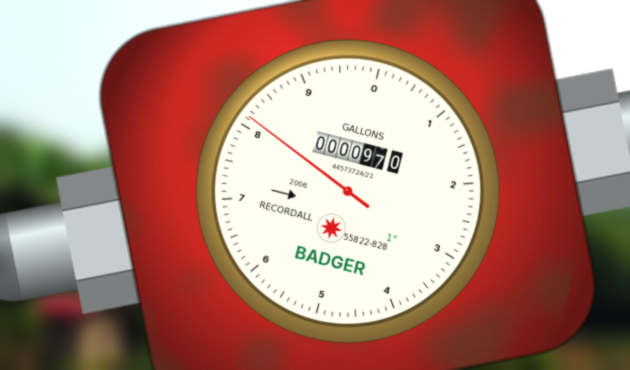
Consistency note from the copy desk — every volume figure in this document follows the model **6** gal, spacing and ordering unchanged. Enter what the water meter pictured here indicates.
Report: **968.1** gal
